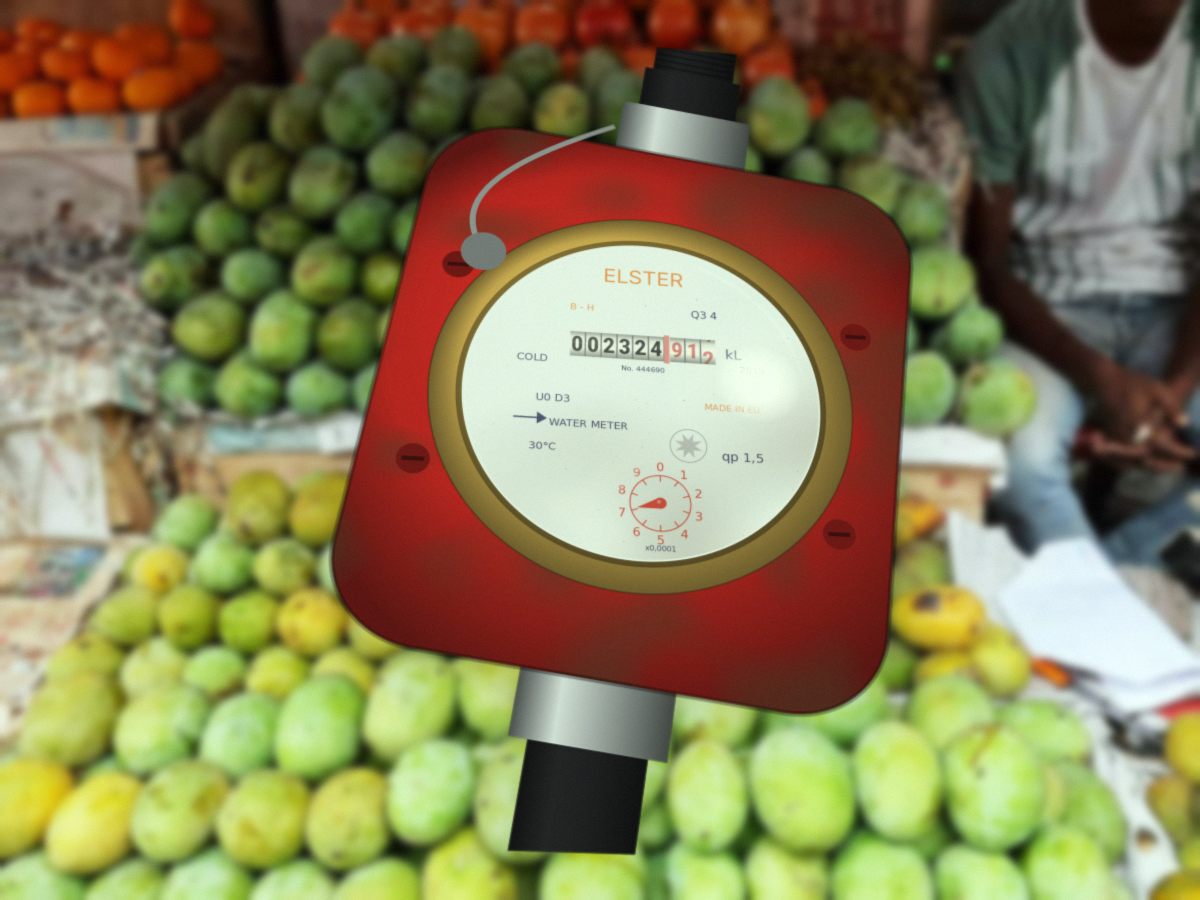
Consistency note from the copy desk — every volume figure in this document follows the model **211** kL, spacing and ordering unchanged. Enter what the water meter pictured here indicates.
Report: **2324.9117** kL
